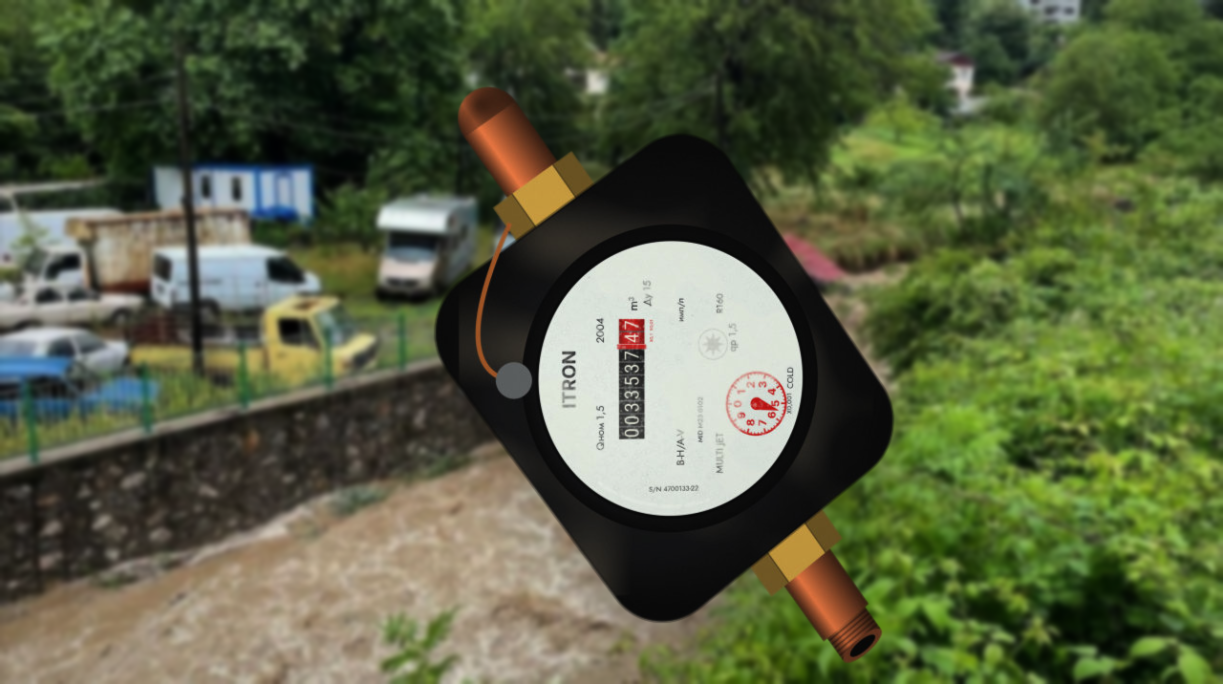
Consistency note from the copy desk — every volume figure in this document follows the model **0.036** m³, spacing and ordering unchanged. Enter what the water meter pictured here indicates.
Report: **33537.475** m³
